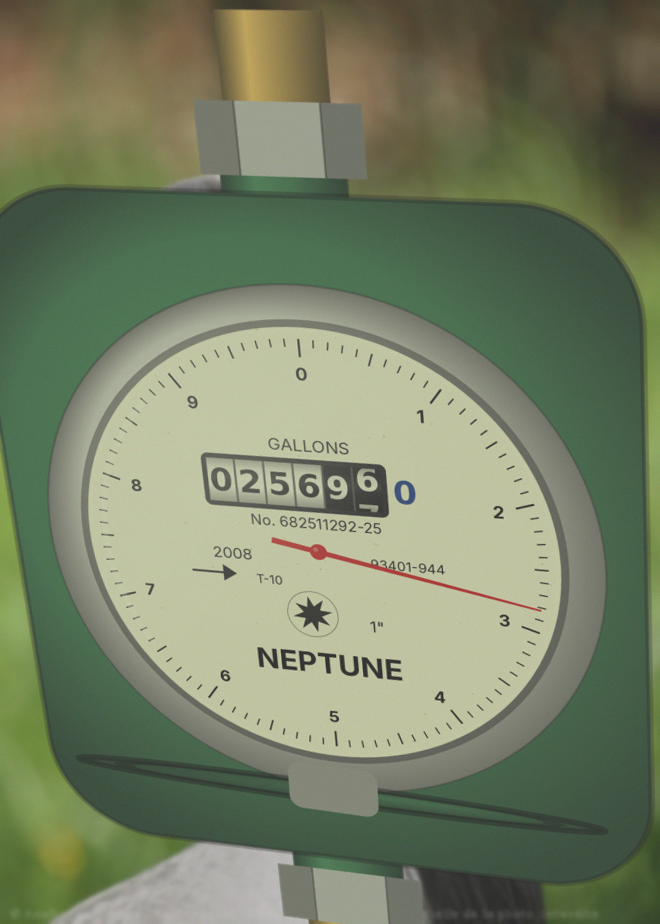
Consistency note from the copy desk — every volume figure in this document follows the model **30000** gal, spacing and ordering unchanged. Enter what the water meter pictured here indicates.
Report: **256962.8** gal
